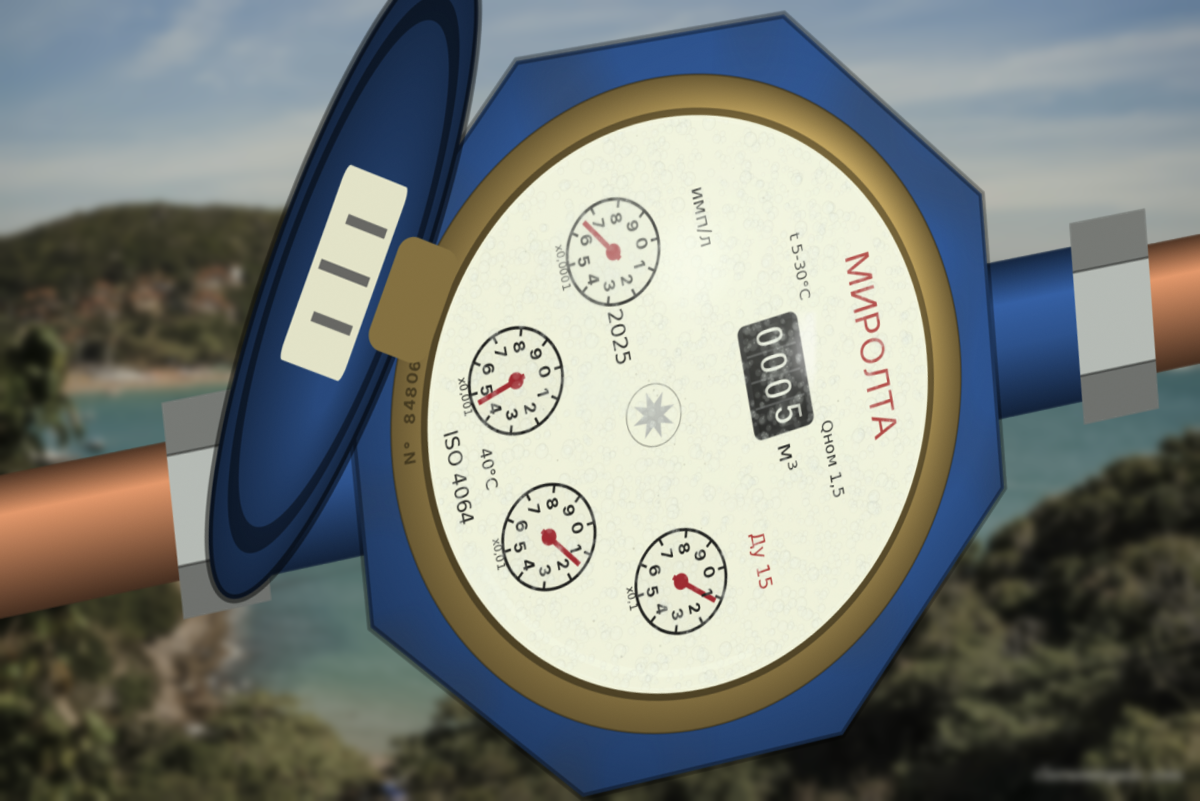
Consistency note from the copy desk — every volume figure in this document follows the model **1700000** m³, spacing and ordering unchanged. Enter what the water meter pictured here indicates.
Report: **5.1146** m³
